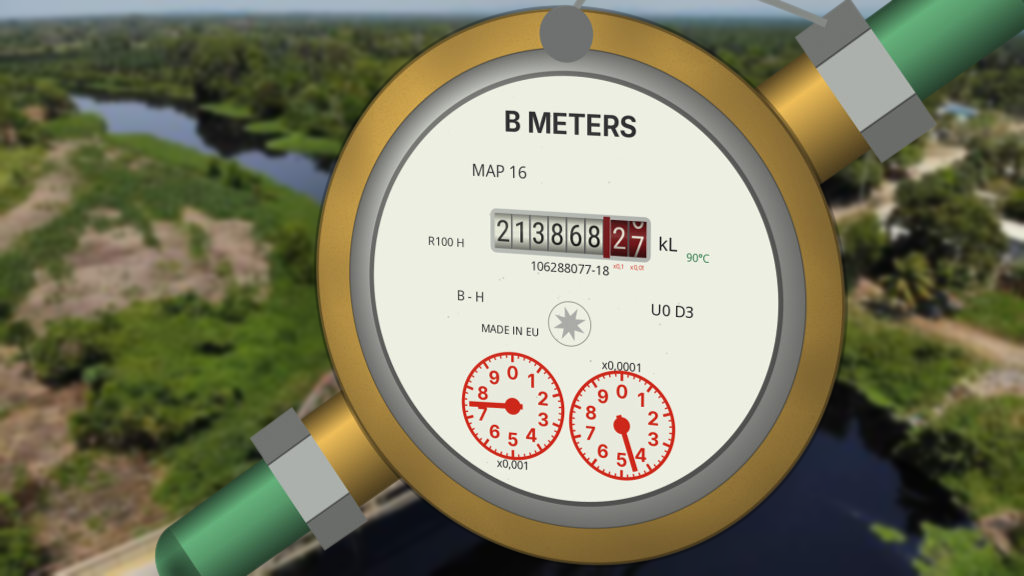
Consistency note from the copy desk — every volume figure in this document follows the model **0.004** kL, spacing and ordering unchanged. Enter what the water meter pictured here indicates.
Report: **213868.2674** kL
